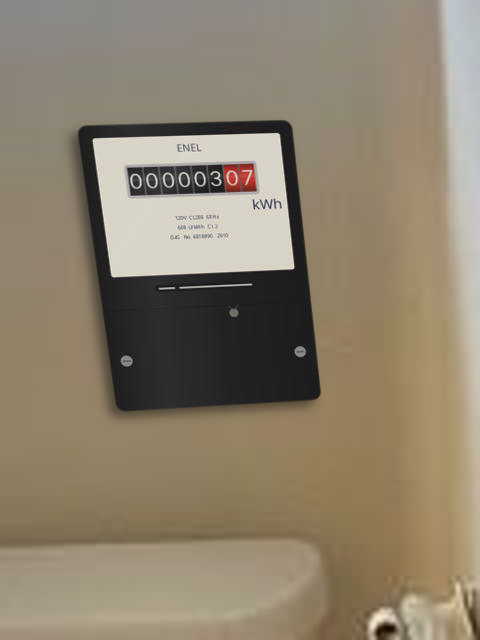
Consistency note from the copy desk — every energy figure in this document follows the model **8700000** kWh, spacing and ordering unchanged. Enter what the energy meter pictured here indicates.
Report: **3.07** kWh
